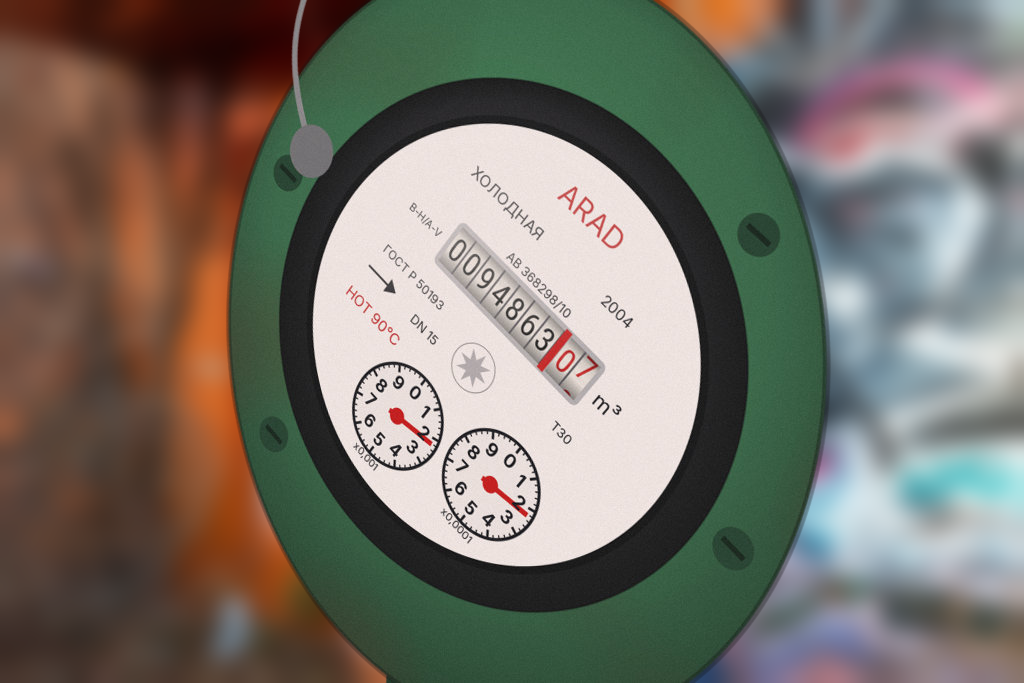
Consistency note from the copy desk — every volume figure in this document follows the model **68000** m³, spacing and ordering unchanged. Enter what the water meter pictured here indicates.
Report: **94863.0722** m³
